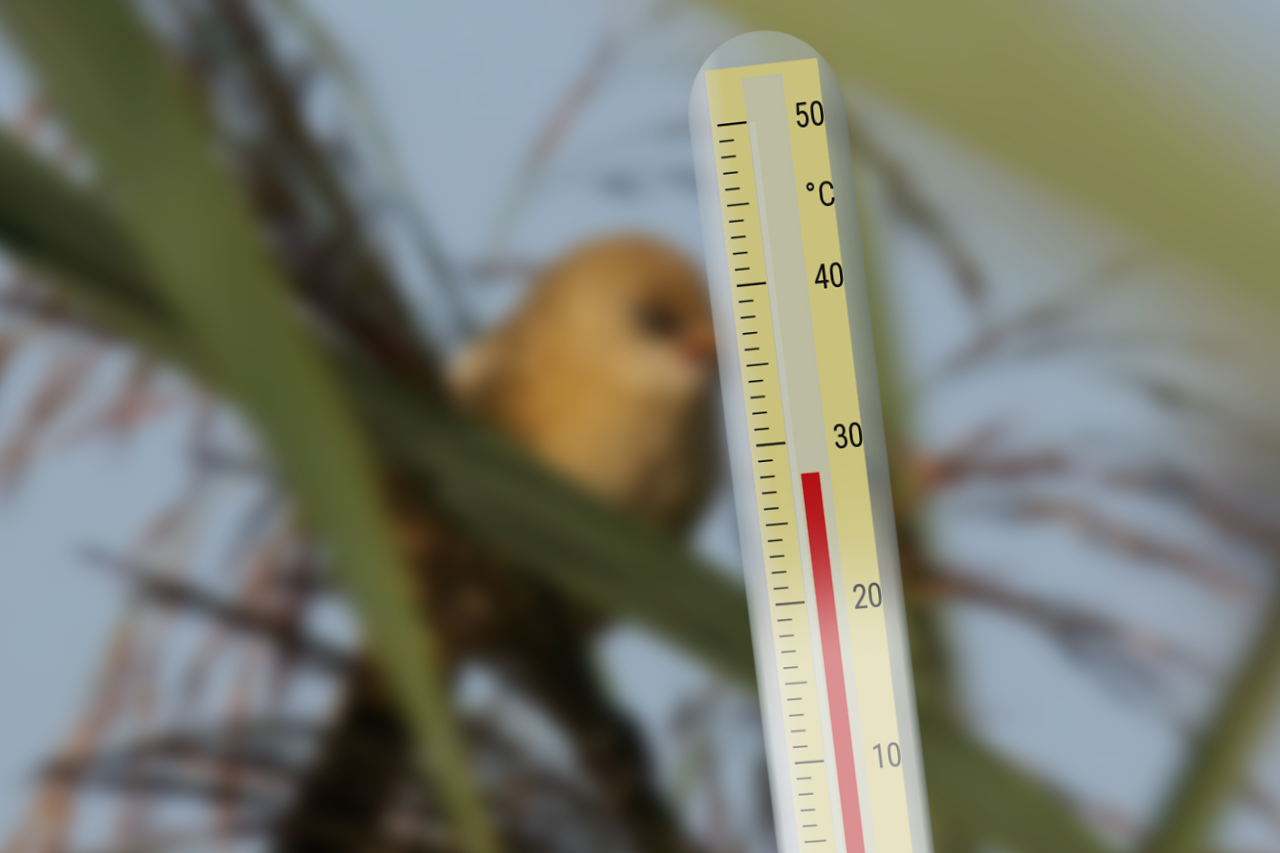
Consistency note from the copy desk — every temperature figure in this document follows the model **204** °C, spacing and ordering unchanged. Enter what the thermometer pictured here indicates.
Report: **28** °C
